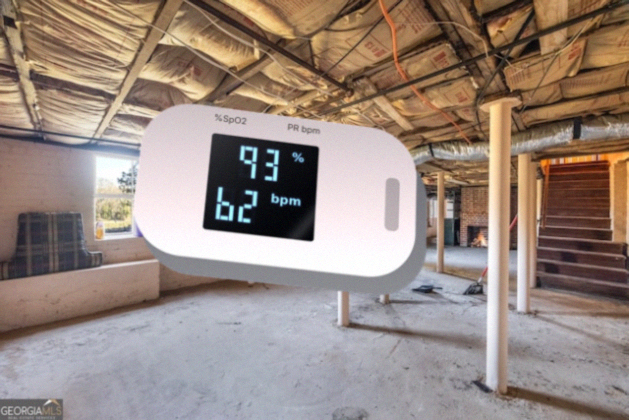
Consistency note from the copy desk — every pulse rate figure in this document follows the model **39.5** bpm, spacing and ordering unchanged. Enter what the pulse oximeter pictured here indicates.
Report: **62** bpm
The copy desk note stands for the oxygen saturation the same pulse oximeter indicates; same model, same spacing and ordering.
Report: **93** %
